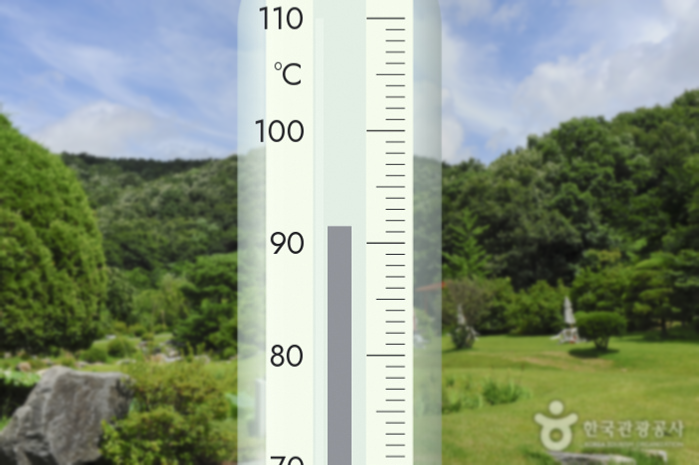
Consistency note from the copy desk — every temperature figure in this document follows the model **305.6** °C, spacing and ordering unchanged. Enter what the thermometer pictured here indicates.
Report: **91.5** °C
